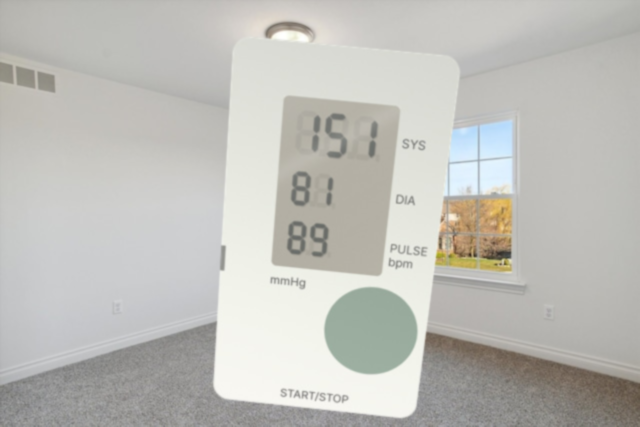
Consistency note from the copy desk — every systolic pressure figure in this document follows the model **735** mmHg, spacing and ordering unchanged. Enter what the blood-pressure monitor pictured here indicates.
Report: **151** mmHg
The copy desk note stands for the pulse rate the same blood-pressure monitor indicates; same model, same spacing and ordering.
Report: **89** bpm
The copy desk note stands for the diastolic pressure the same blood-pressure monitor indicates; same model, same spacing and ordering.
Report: **81** mmHg
